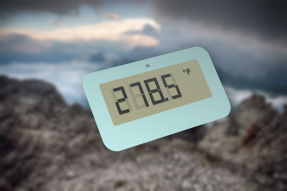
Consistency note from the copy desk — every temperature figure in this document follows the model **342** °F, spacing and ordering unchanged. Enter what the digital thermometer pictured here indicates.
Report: **278.5** °F
